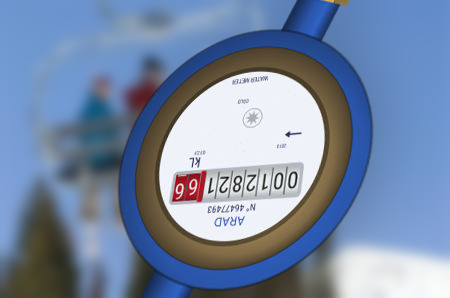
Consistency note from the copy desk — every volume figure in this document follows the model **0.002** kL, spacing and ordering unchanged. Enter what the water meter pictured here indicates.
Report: **12821.66** kL
